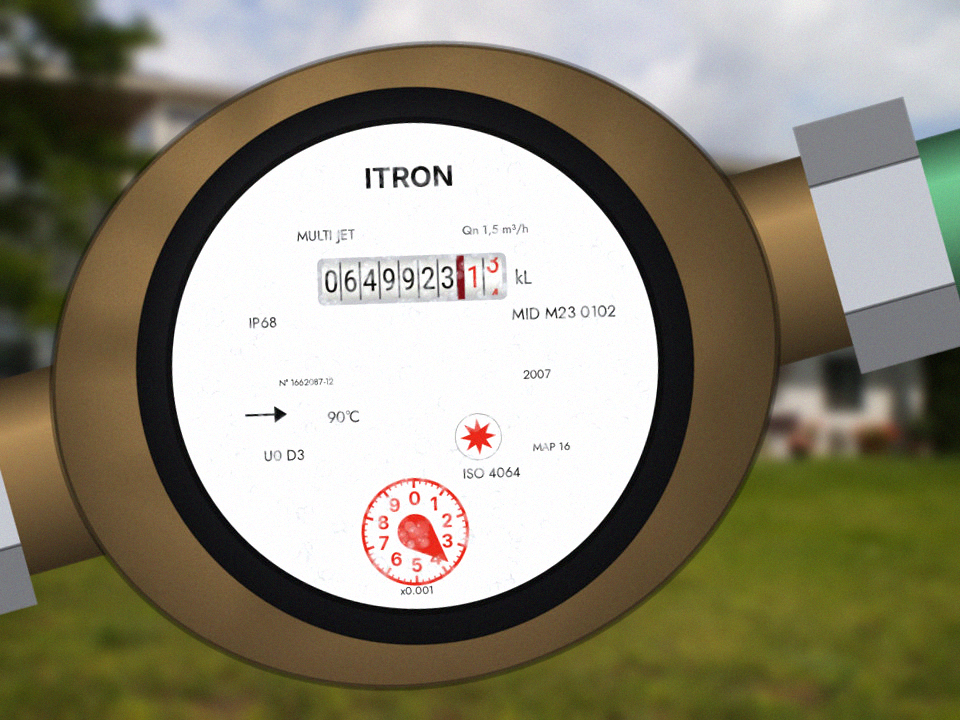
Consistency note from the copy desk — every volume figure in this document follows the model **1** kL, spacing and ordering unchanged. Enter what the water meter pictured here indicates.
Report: **649923.133** kL
